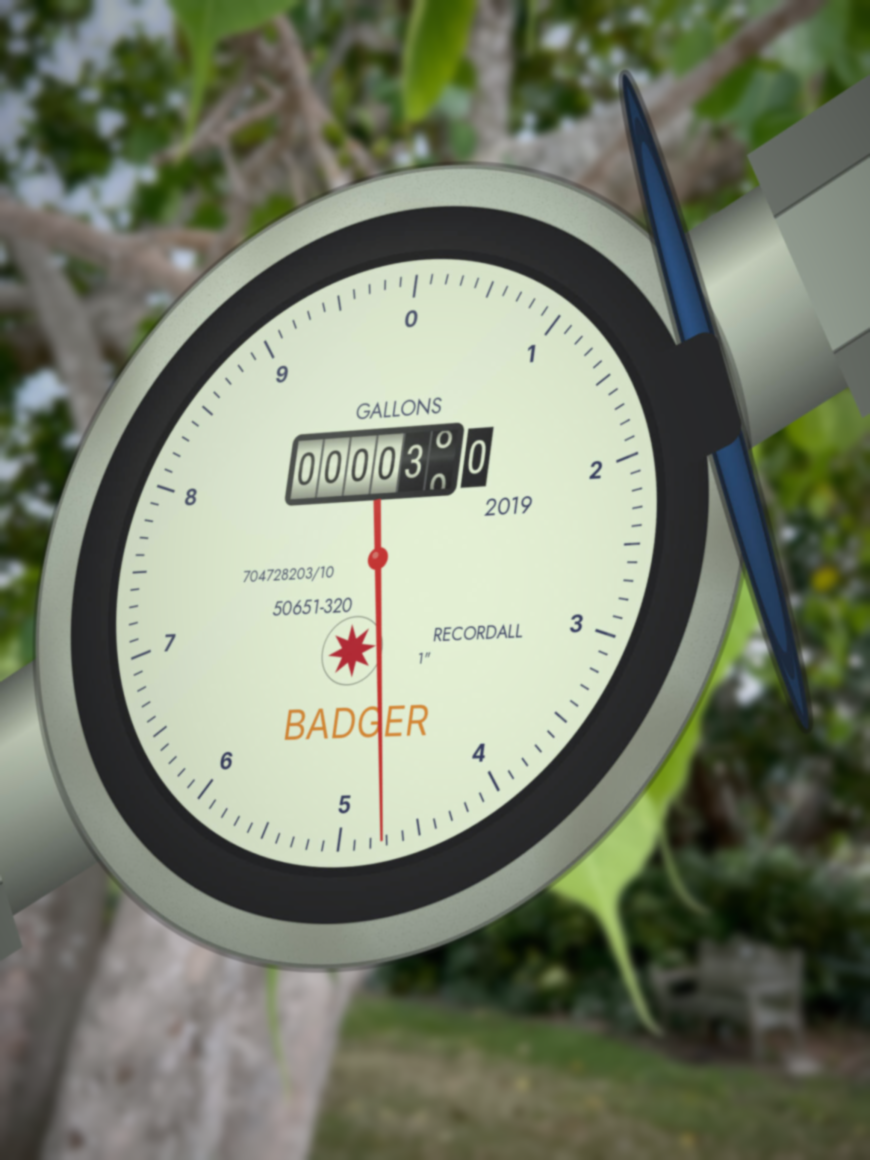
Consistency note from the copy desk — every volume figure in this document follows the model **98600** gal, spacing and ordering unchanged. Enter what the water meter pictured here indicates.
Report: **384.7** gal
